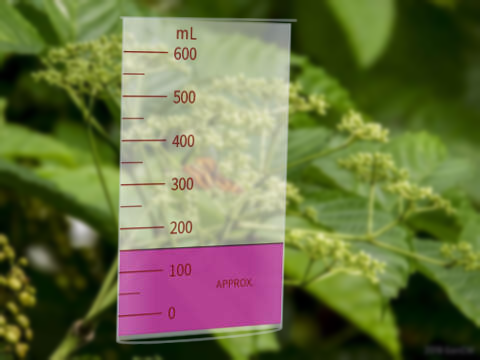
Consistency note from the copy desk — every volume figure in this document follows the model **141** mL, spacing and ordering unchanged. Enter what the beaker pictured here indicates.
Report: **150** mL
